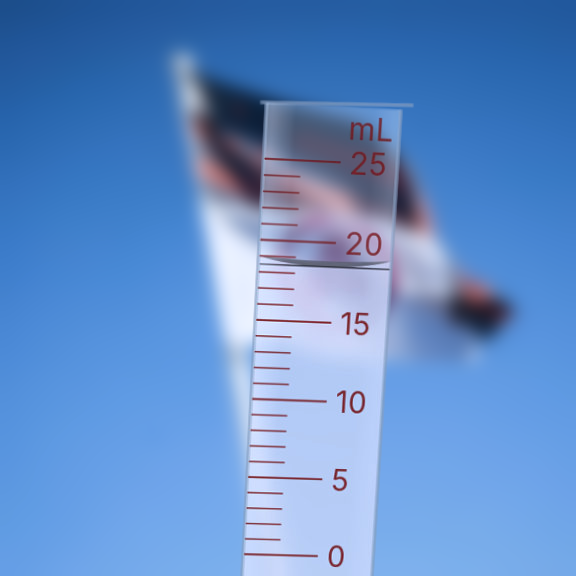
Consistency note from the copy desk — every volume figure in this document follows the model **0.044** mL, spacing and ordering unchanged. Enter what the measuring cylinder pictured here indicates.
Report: **18.5** mL
